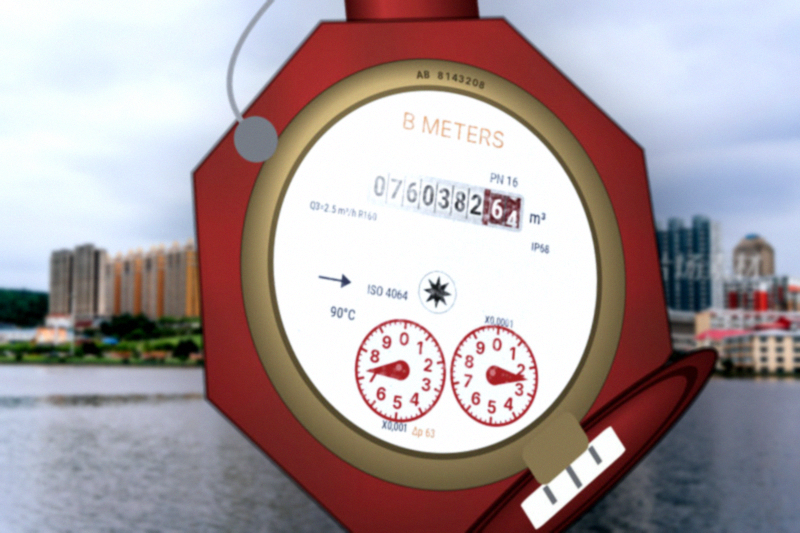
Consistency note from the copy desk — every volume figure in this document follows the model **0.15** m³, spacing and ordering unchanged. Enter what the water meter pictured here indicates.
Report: **760382.6372** m³
